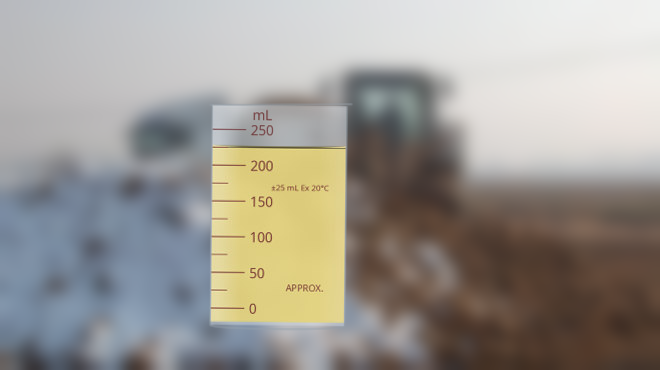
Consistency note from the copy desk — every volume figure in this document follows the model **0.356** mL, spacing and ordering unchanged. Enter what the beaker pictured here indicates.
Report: **225** mL
